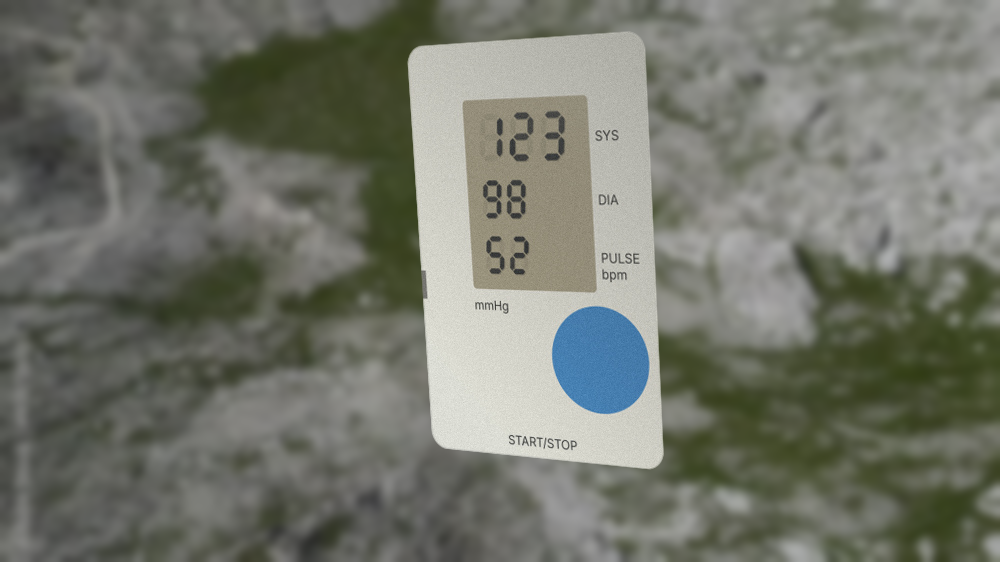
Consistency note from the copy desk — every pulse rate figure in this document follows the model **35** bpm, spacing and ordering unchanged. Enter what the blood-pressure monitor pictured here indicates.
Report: **52** bpm
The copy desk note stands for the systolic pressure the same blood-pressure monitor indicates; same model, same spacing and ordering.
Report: **123** mmHg
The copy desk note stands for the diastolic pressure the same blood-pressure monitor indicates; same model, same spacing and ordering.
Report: **98** mmHg
